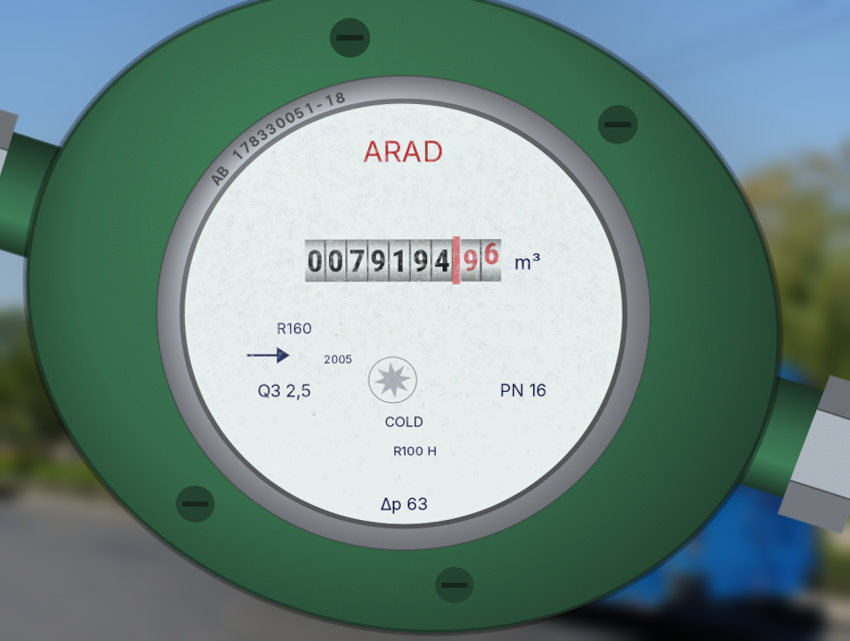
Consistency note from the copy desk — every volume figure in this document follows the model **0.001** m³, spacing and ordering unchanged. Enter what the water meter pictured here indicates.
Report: **79194.96** m³
